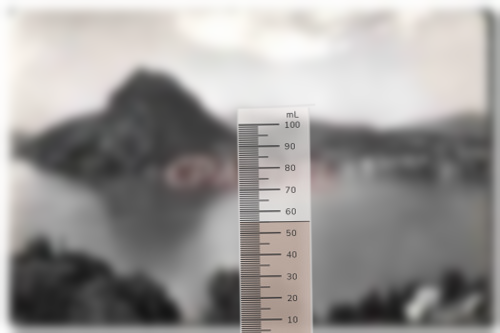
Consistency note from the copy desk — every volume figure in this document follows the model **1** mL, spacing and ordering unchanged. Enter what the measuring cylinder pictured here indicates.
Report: **55** mL
